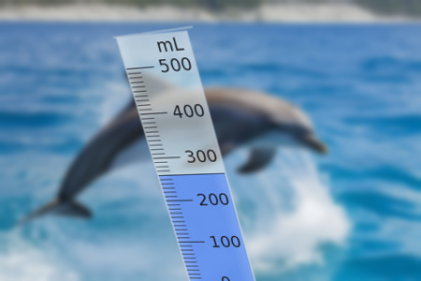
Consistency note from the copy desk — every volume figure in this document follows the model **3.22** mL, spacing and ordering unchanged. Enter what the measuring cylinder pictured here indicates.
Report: **260** mL
